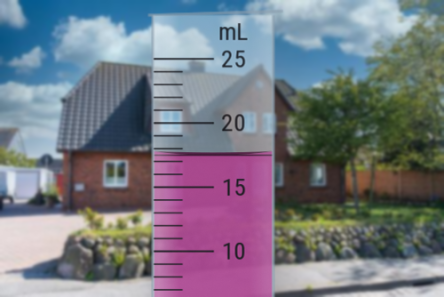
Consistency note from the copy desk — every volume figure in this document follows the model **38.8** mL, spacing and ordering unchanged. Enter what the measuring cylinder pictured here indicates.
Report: **17.5** mL
